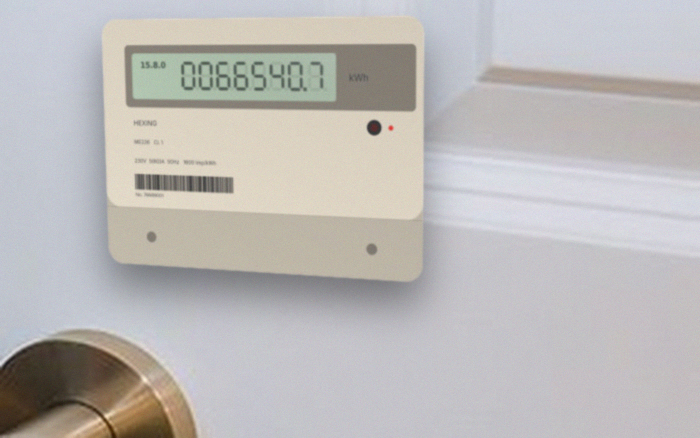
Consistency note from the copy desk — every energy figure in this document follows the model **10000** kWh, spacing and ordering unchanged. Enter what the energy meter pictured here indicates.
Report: **66540.7** kWh
